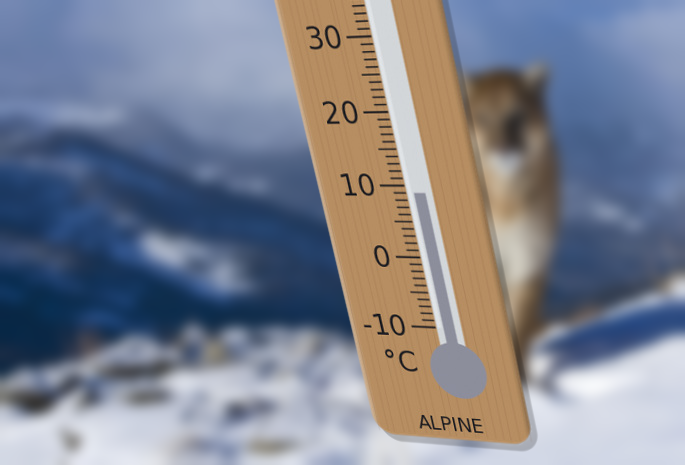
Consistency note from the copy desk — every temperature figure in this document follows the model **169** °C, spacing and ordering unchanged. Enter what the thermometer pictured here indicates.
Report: **9** °C
